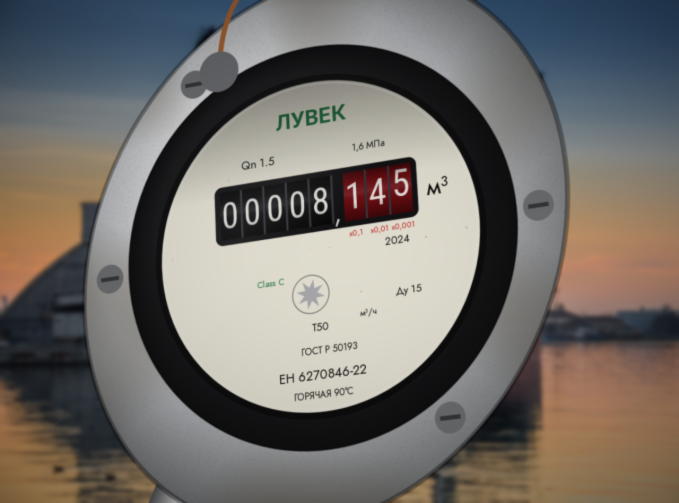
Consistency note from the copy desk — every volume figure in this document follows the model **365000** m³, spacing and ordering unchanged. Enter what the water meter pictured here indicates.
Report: **8.145** m³
